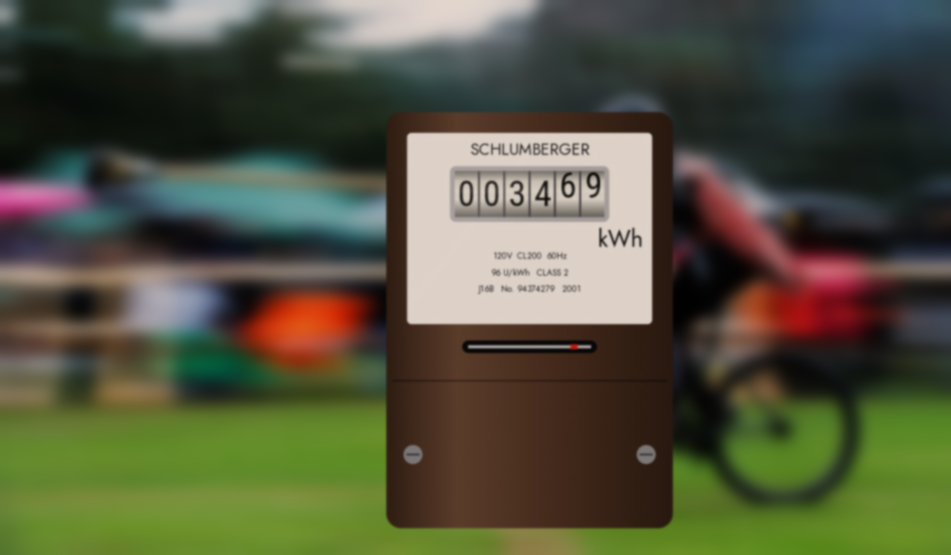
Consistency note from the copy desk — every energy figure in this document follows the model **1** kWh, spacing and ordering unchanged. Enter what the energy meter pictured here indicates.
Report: **3469** kWh
